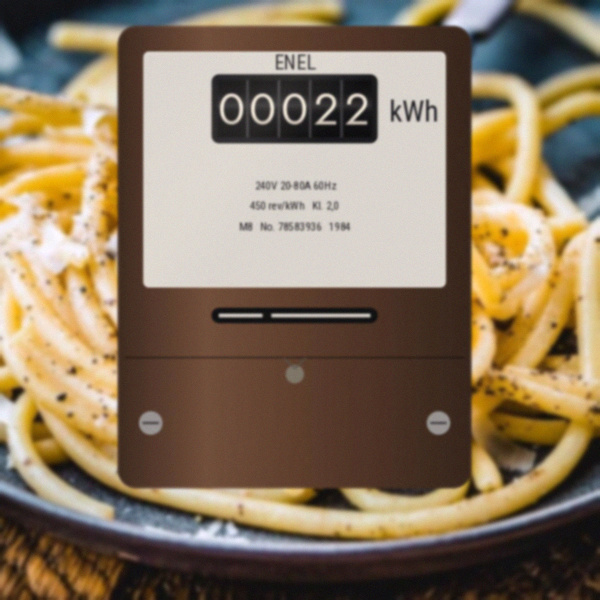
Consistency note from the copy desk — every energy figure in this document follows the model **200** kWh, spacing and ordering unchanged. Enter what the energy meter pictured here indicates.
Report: **22** kWh
